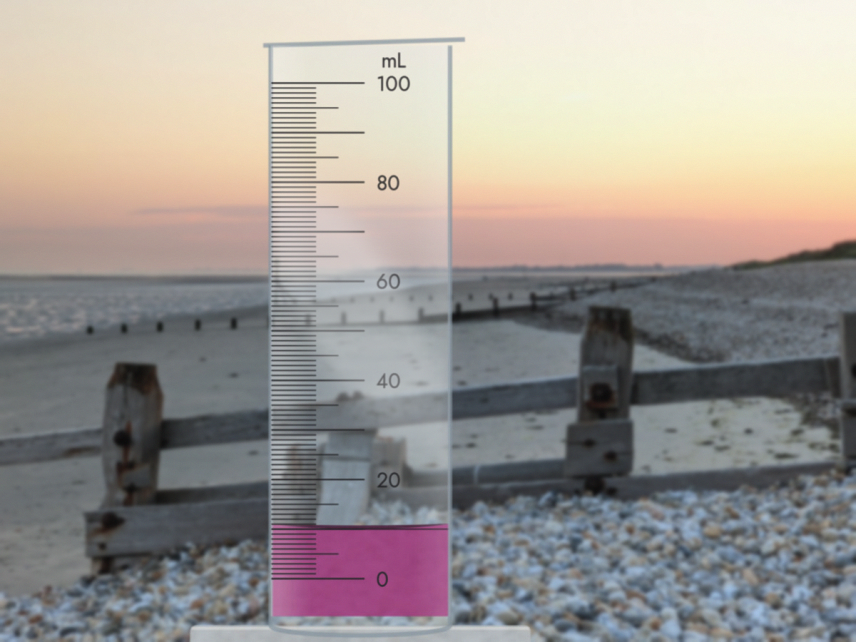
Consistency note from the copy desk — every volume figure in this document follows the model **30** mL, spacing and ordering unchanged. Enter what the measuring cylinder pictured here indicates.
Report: **10** mL
